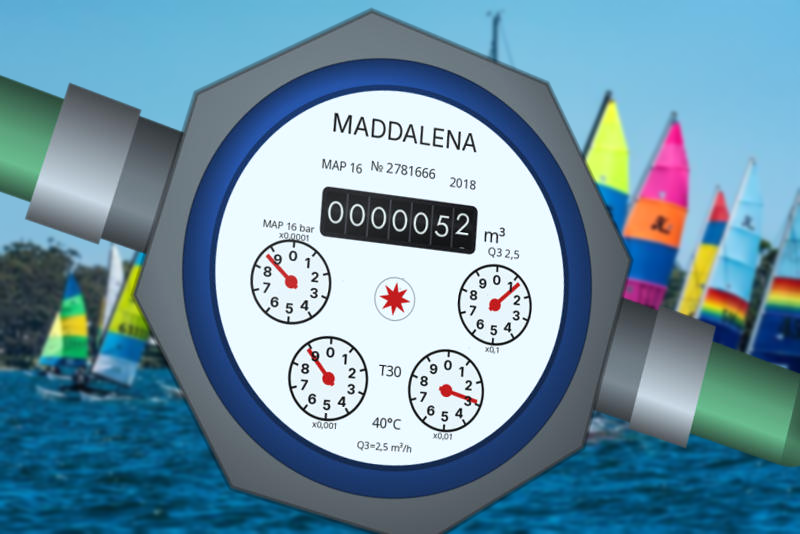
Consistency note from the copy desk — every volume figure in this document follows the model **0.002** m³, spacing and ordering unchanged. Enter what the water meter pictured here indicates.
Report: **52.1288** m³
